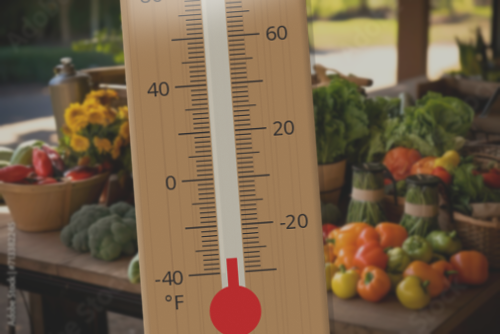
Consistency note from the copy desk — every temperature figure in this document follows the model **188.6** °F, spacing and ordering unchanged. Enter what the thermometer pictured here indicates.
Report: **-34** °F
